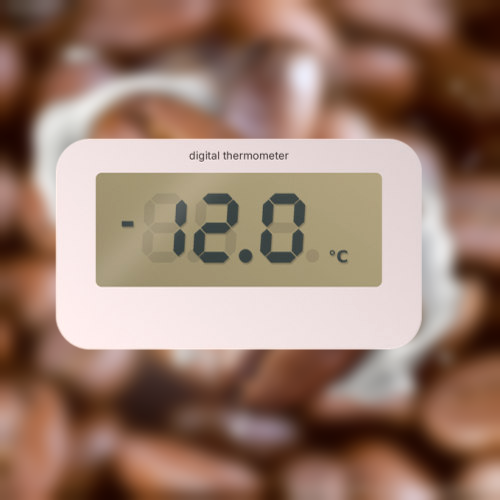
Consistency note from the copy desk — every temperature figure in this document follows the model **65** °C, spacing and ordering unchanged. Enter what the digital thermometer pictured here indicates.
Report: **-12.0** °C
